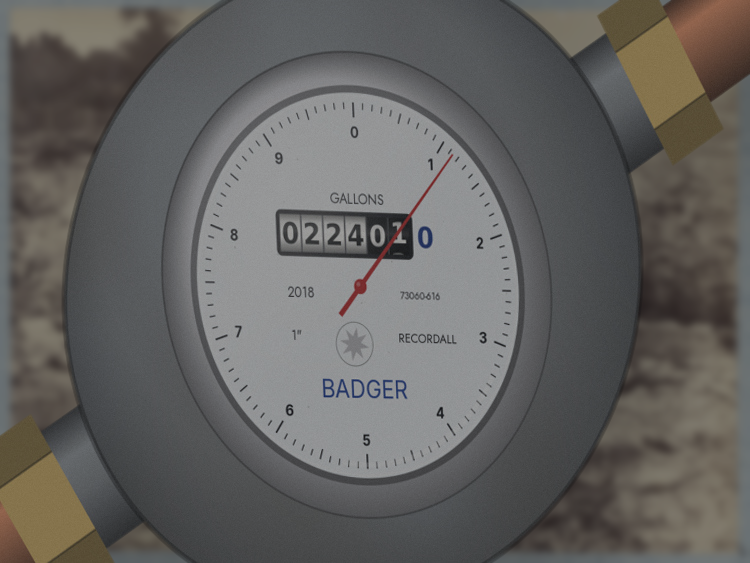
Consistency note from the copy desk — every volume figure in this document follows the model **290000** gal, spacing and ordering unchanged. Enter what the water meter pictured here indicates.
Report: **224011.1** gal
